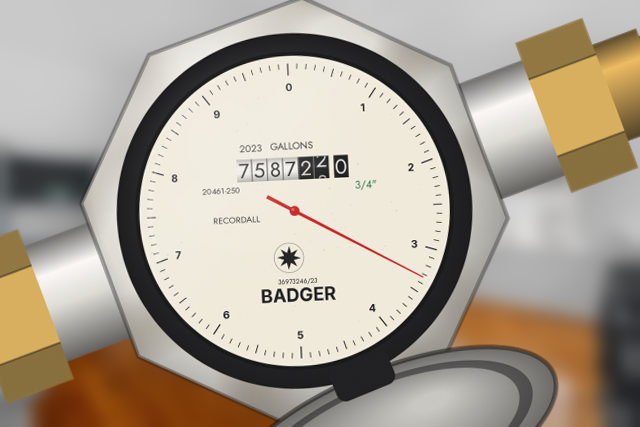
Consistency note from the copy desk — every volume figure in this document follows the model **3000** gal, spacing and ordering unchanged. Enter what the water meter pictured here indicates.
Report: **7587223.3** gal
